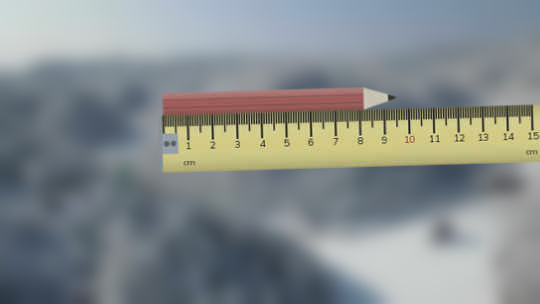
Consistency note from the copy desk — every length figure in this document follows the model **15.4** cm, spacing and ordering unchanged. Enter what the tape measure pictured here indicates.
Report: **9.5** cm
